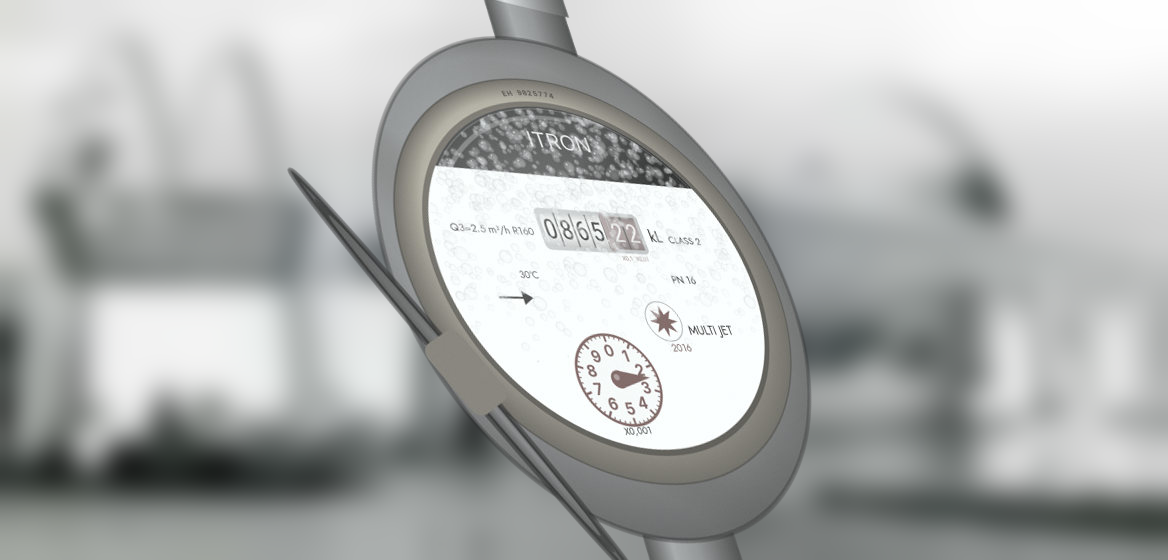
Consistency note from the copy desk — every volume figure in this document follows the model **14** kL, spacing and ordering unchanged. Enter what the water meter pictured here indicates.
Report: **865.222** kL
